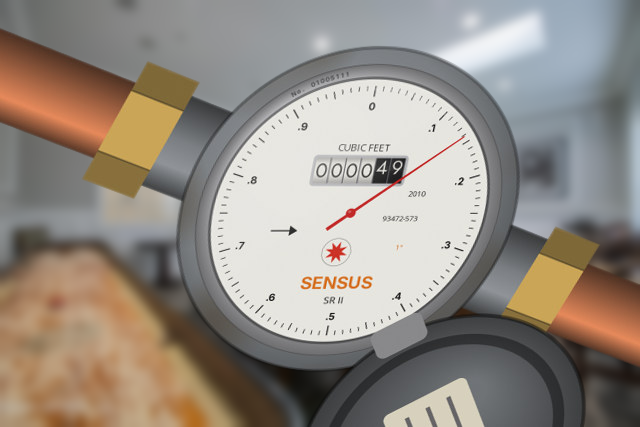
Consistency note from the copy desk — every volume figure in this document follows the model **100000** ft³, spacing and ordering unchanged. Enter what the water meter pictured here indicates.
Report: **49.14** ft³
